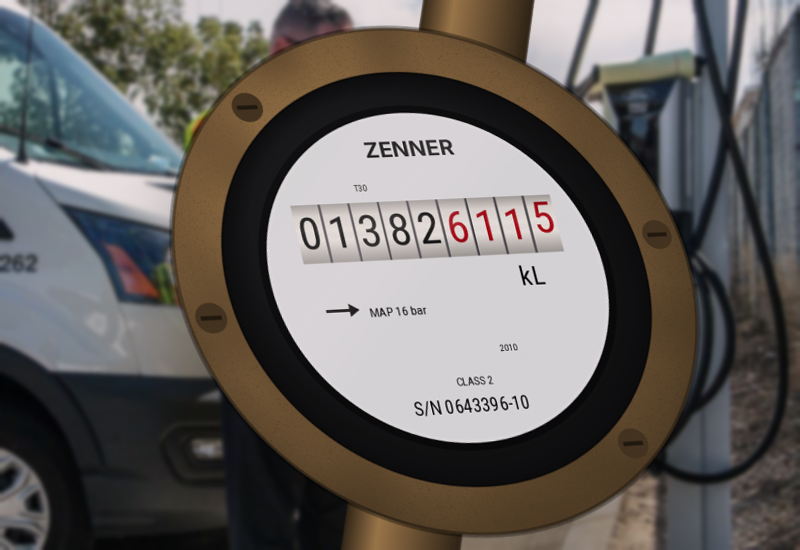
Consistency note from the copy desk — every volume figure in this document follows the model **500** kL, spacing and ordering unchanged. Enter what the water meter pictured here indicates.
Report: **1382.6115** kL
